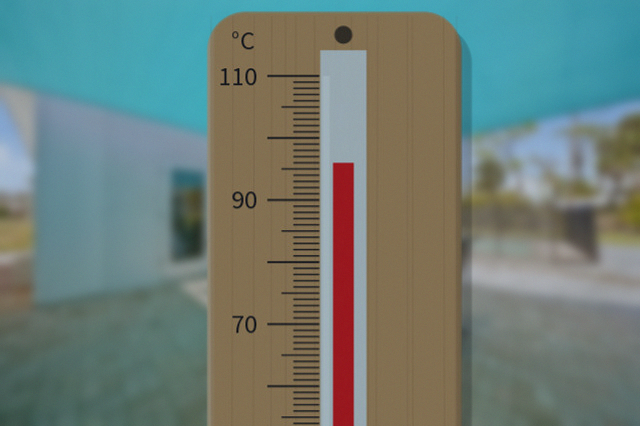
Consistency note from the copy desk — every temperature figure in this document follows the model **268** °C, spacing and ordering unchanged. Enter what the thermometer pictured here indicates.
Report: **96** °C
